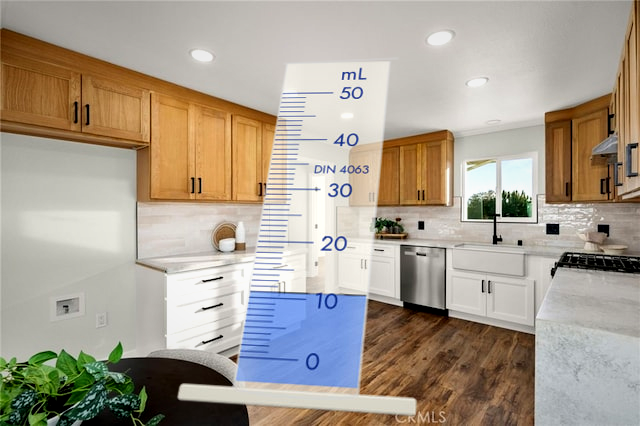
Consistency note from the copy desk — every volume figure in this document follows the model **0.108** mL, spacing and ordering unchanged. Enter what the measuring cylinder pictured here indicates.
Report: **11** mL
